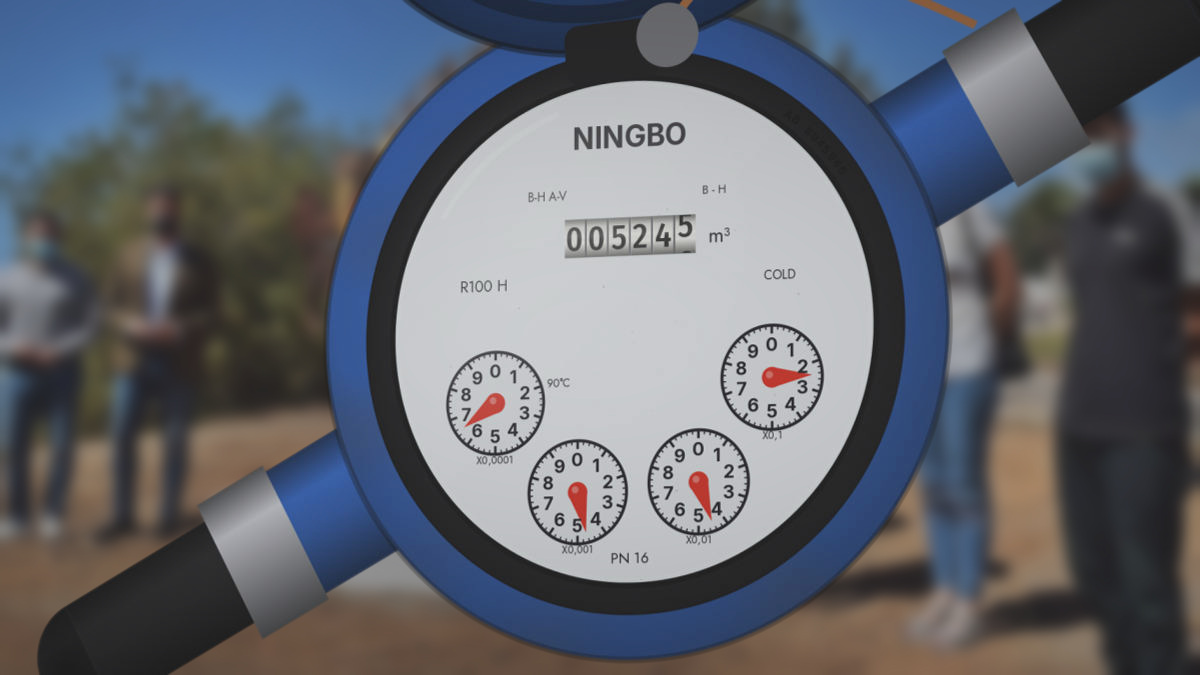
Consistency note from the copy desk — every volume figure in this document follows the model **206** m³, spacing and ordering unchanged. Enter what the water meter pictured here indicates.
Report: **5245.2446** m³
